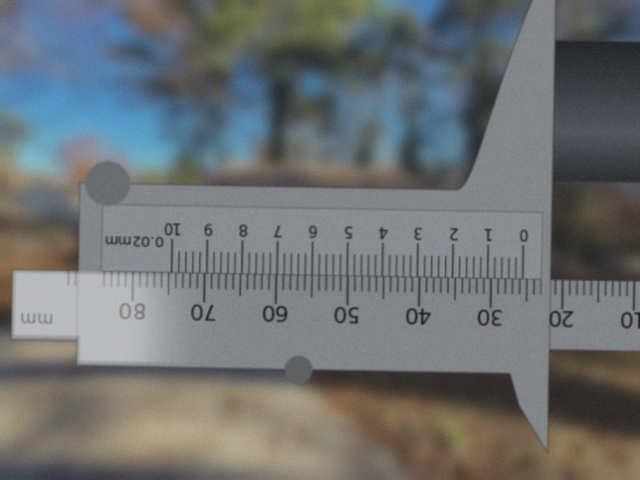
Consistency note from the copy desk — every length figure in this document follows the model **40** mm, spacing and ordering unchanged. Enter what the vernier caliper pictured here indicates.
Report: **25.6** mm
